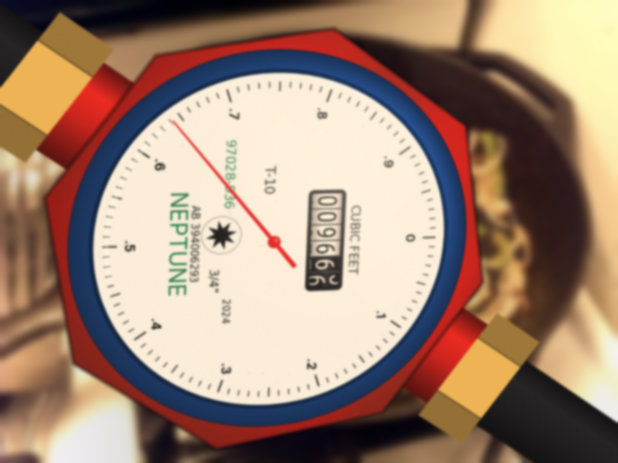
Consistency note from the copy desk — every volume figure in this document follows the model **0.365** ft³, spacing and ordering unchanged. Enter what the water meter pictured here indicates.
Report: **9665.64** ft³
